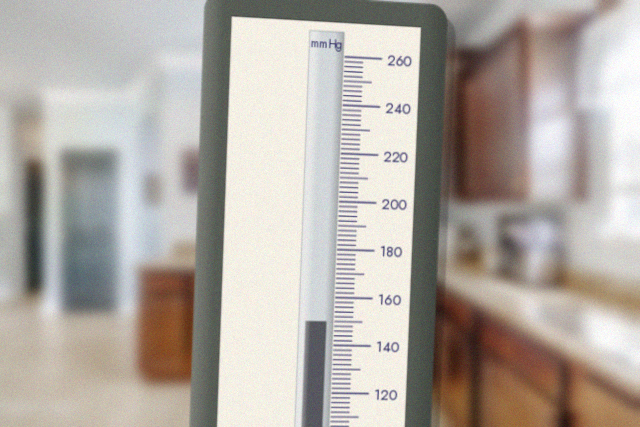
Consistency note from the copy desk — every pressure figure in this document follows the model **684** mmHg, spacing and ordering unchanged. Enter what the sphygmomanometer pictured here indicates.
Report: **150** mmHg
